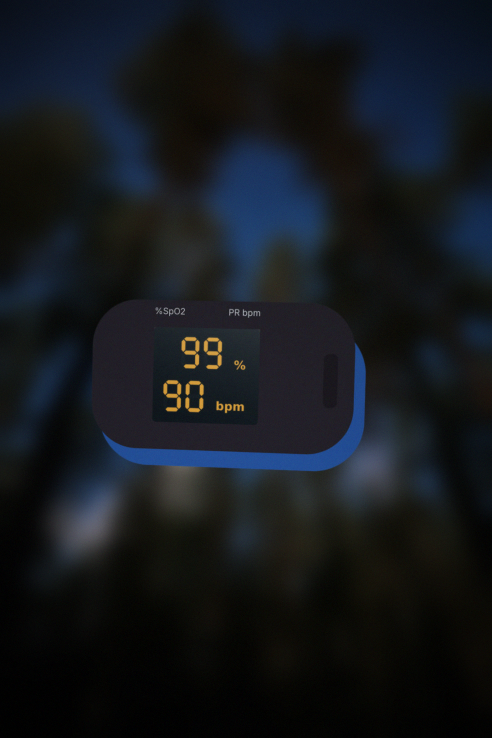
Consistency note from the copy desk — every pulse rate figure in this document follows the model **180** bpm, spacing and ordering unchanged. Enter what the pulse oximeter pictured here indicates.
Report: **90** bpm
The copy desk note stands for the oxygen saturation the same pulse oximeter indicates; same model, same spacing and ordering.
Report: **99** %
